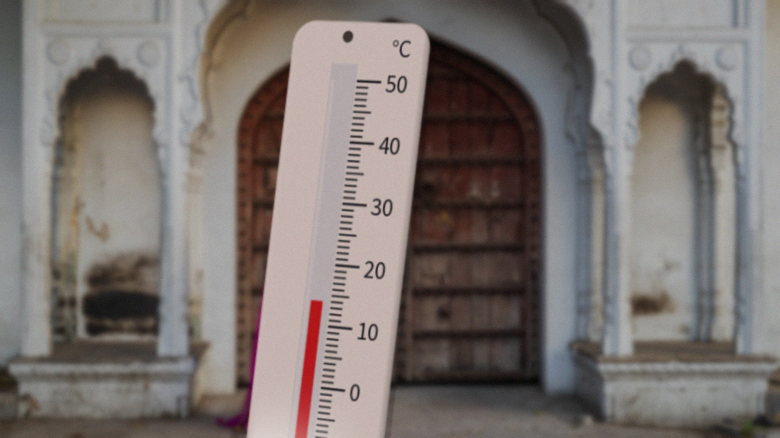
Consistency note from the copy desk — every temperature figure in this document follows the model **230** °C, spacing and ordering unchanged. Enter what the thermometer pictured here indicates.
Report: **14** °C
